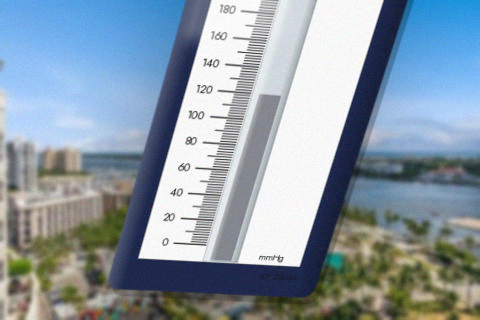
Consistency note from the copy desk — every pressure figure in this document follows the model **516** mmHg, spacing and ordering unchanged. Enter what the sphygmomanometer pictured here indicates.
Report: **120** mmHg
